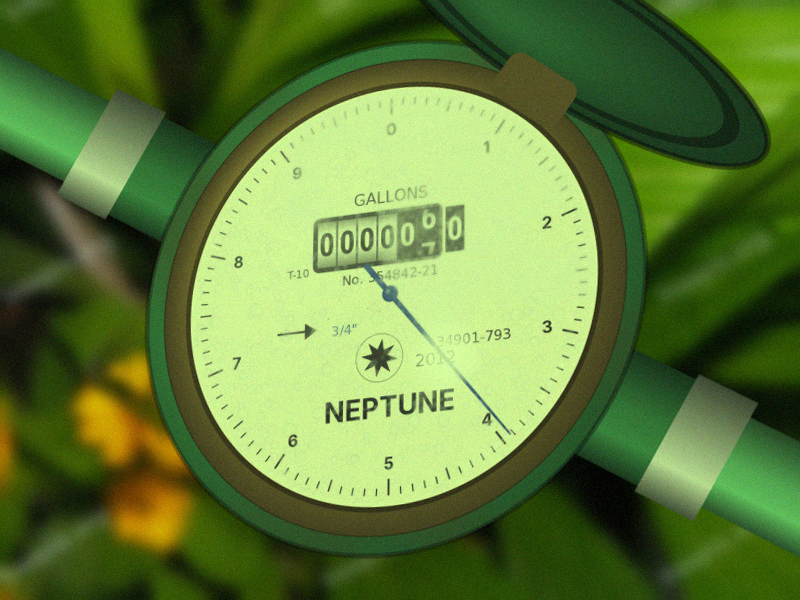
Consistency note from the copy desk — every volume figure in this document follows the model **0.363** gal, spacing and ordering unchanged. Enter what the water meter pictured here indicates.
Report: **63.9** gal
